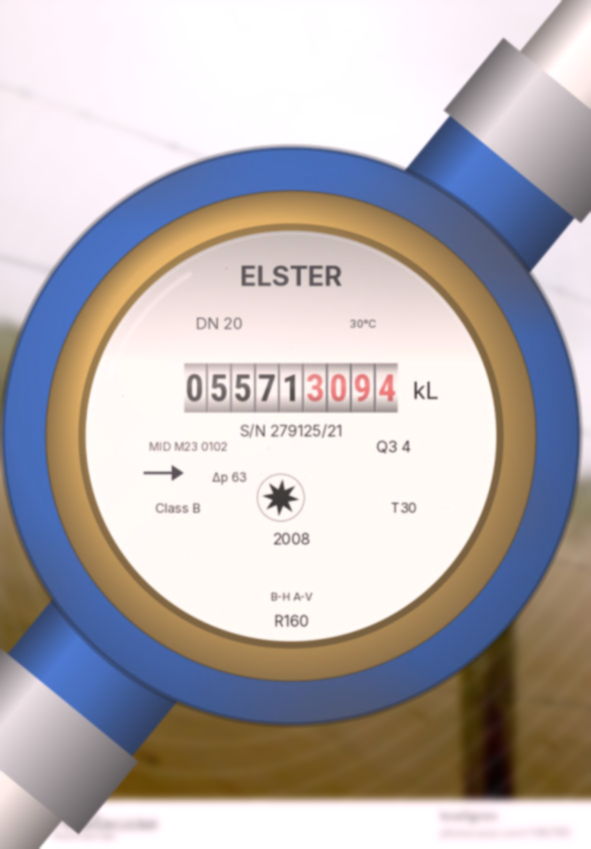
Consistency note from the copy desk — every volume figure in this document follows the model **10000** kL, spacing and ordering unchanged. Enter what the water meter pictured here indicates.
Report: **5571.3094** kL
